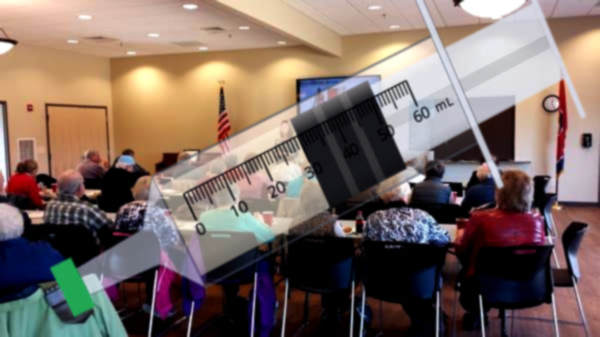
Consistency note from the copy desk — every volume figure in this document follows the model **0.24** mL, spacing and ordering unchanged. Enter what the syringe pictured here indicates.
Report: **30** mL
